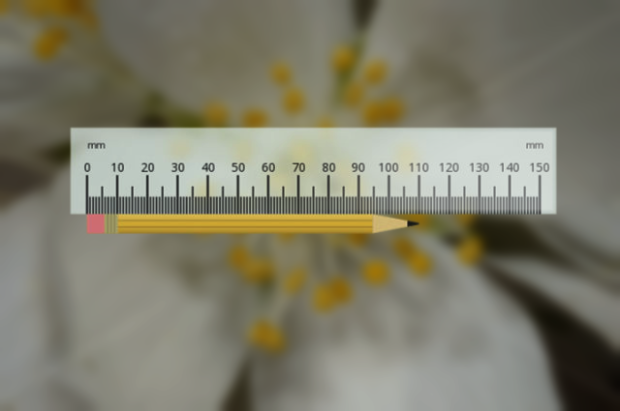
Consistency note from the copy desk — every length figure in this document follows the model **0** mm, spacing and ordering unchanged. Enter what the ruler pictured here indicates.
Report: **110** mm
